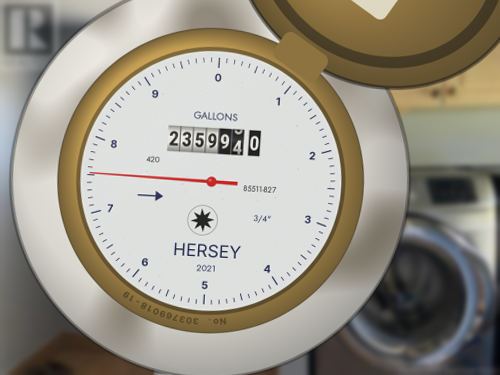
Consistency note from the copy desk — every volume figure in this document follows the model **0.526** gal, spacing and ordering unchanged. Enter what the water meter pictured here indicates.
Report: **2359937.5** gal
